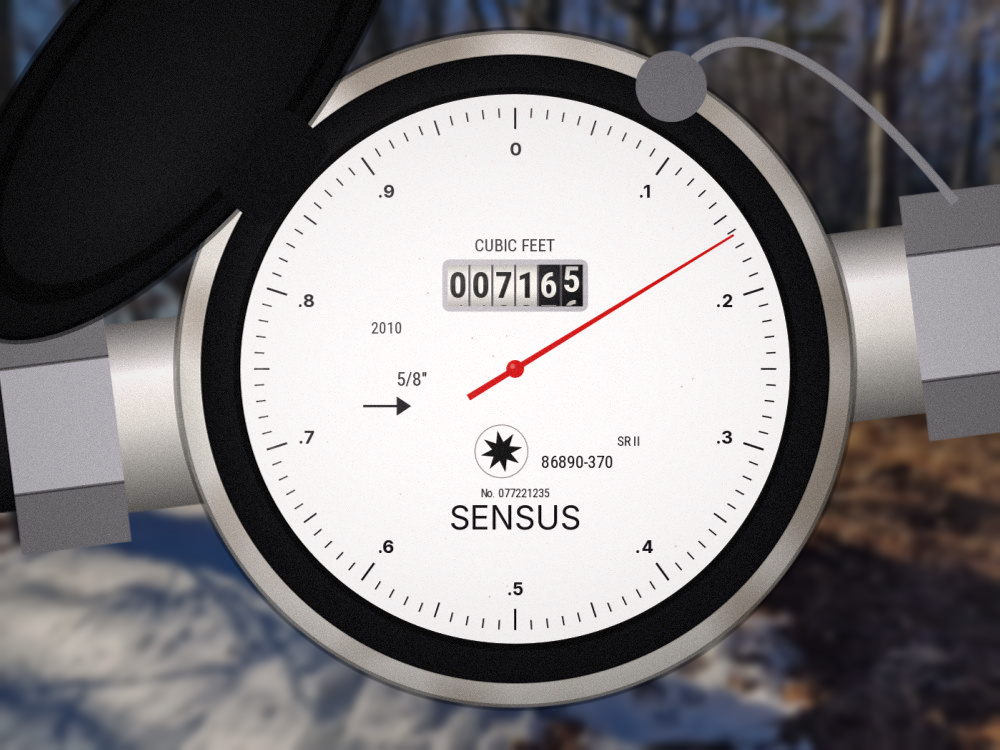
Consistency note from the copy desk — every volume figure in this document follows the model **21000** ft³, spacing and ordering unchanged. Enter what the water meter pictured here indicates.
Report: **7165.16** ft³
